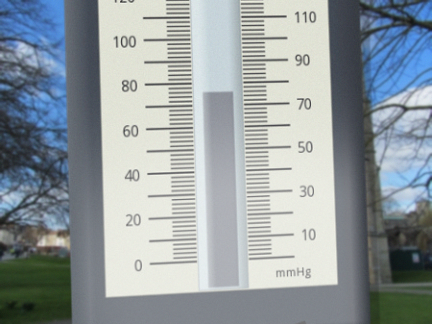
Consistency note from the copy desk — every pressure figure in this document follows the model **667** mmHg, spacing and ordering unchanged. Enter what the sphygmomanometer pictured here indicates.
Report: **76** mmHg
